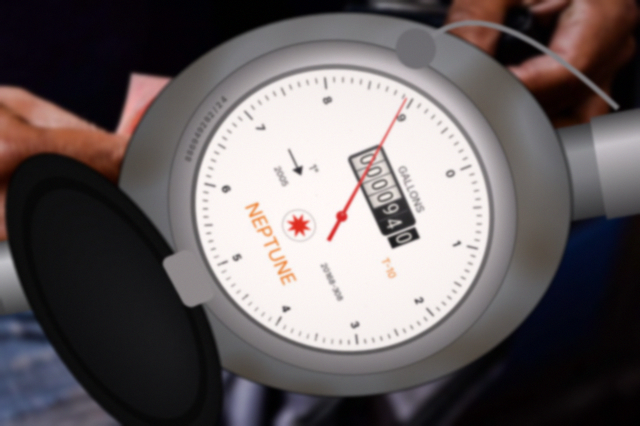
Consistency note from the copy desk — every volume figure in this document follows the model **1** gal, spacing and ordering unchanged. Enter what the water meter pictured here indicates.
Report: **938.9** gal
